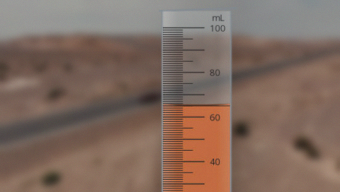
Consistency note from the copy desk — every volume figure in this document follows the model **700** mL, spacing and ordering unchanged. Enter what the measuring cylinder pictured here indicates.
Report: **65** mL
